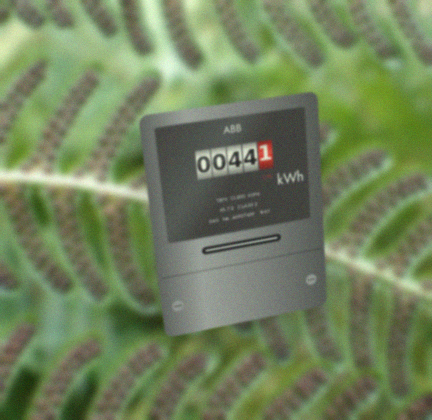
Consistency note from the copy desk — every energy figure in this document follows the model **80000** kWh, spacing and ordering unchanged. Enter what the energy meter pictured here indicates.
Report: **44.1** kWh
